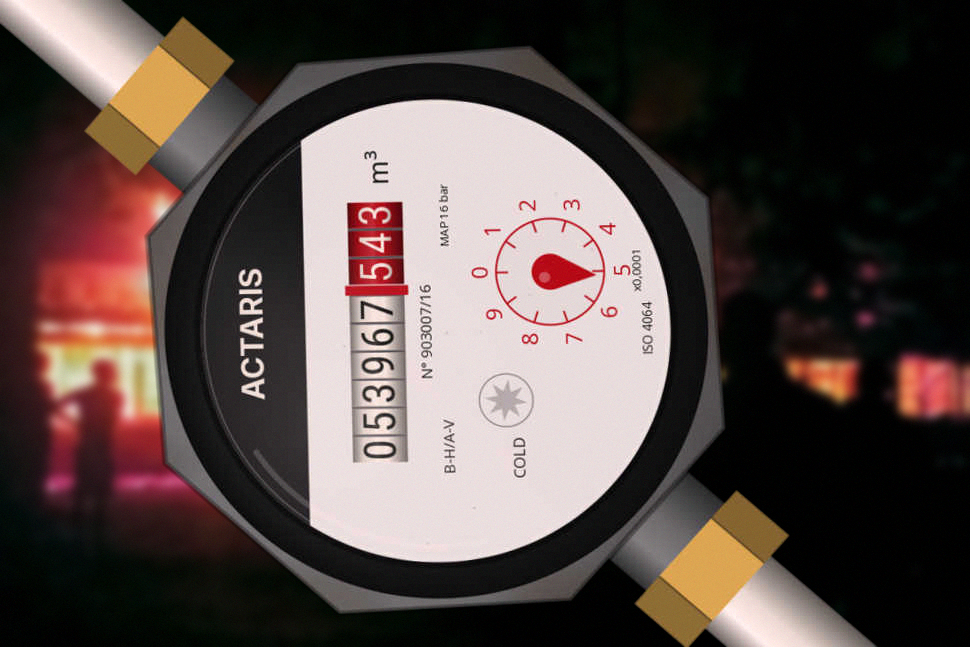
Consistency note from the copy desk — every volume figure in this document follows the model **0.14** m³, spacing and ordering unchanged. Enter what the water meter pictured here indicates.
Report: **53967.5435** m³
